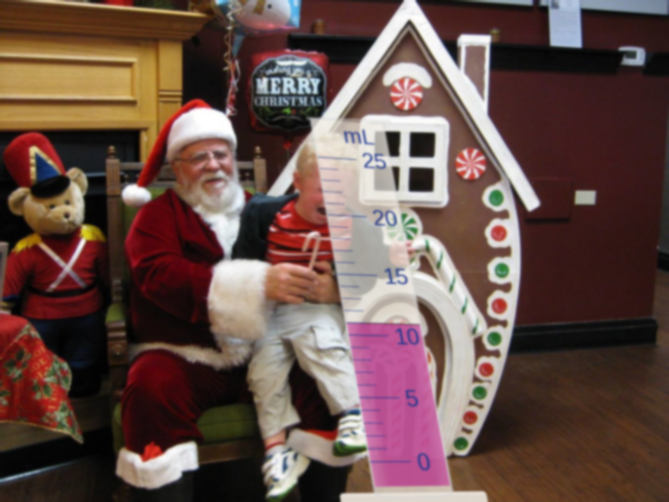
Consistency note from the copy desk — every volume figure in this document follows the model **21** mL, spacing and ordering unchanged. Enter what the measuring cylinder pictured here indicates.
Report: **11** mL
